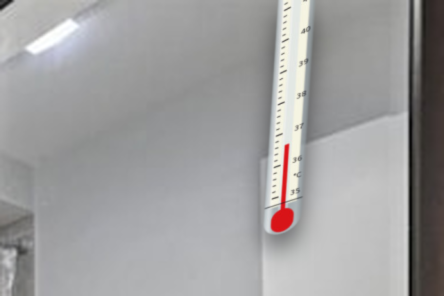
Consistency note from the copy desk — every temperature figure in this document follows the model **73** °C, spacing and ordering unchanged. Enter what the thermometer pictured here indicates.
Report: **36.6** °C
